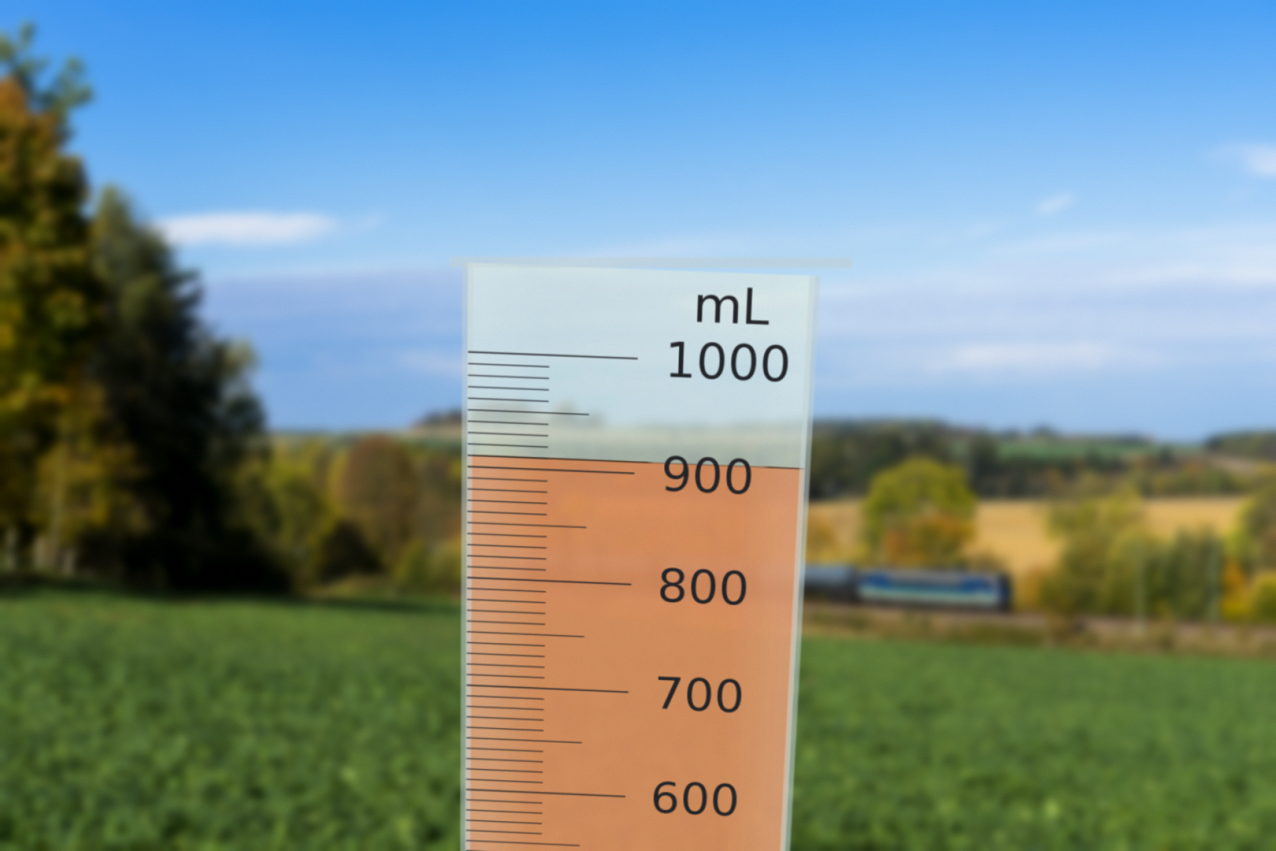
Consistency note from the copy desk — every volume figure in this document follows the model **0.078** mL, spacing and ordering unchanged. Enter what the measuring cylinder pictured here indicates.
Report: **910** mL
